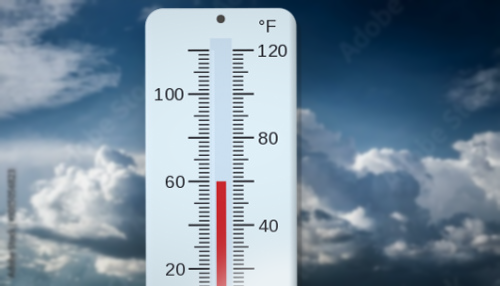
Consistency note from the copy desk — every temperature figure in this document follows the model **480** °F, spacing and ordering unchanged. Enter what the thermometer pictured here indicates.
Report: **60** °F
